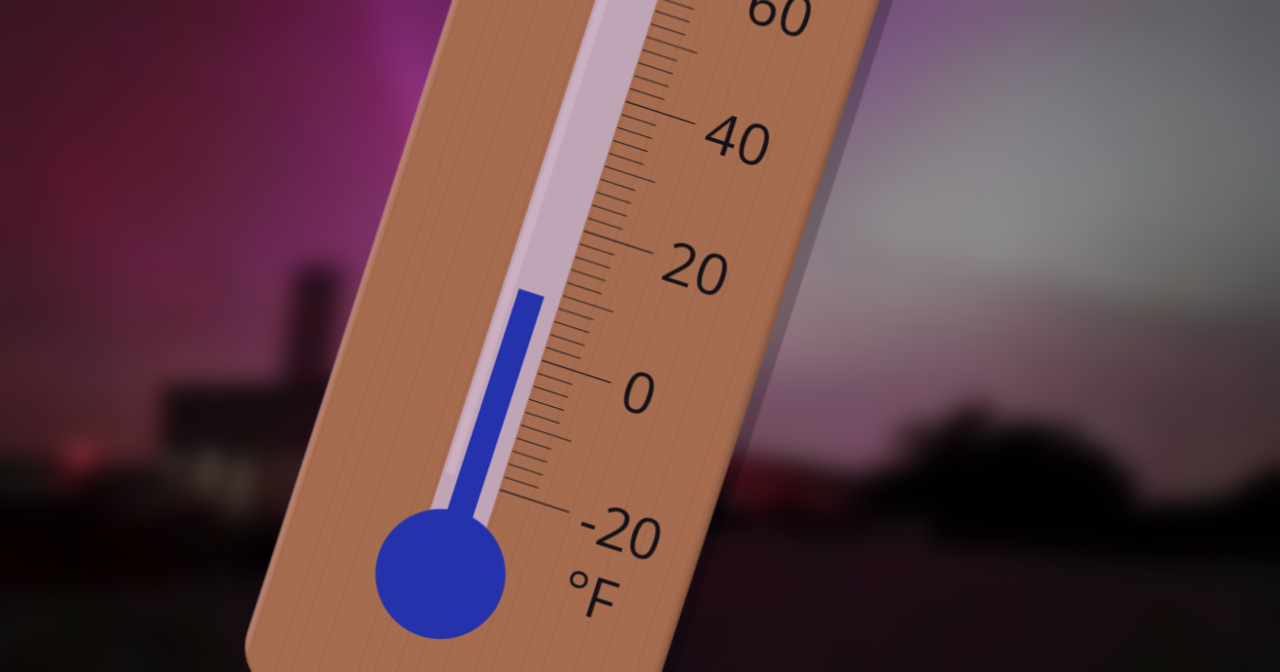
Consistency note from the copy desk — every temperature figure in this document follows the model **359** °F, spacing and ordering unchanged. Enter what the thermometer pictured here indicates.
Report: **9** °F
